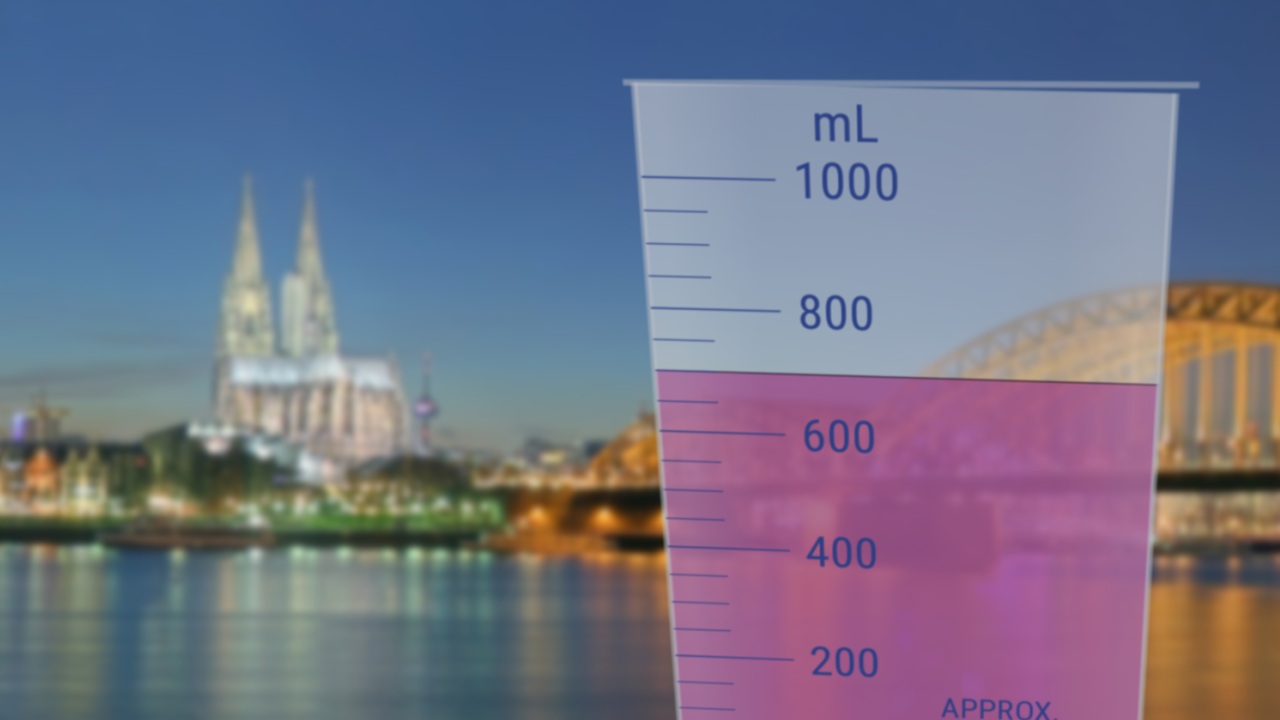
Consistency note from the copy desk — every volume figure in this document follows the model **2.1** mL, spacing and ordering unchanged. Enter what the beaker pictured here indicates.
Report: **700** mL
